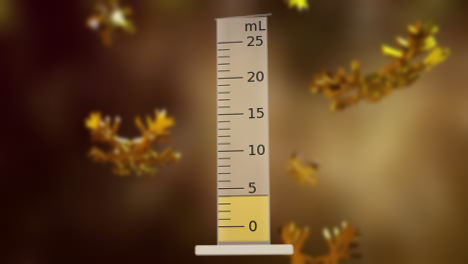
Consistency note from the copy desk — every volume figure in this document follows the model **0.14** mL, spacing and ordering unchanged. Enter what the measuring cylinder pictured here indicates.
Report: **4** mL
